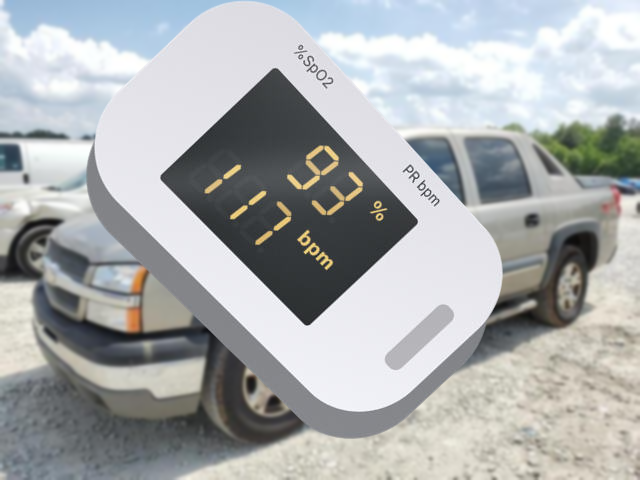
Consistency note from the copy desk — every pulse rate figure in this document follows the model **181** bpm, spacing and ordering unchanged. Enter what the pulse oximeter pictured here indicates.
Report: **117** bpm
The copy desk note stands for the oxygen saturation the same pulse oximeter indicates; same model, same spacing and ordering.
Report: **93** %
